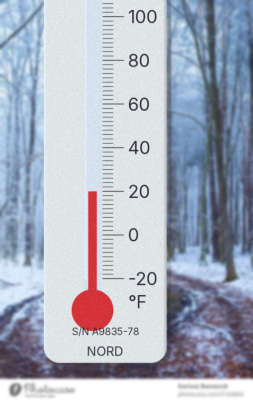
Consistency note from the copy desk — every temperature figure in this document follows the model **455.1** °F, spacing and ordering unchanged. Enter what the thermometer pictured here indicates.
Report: **20** °F
